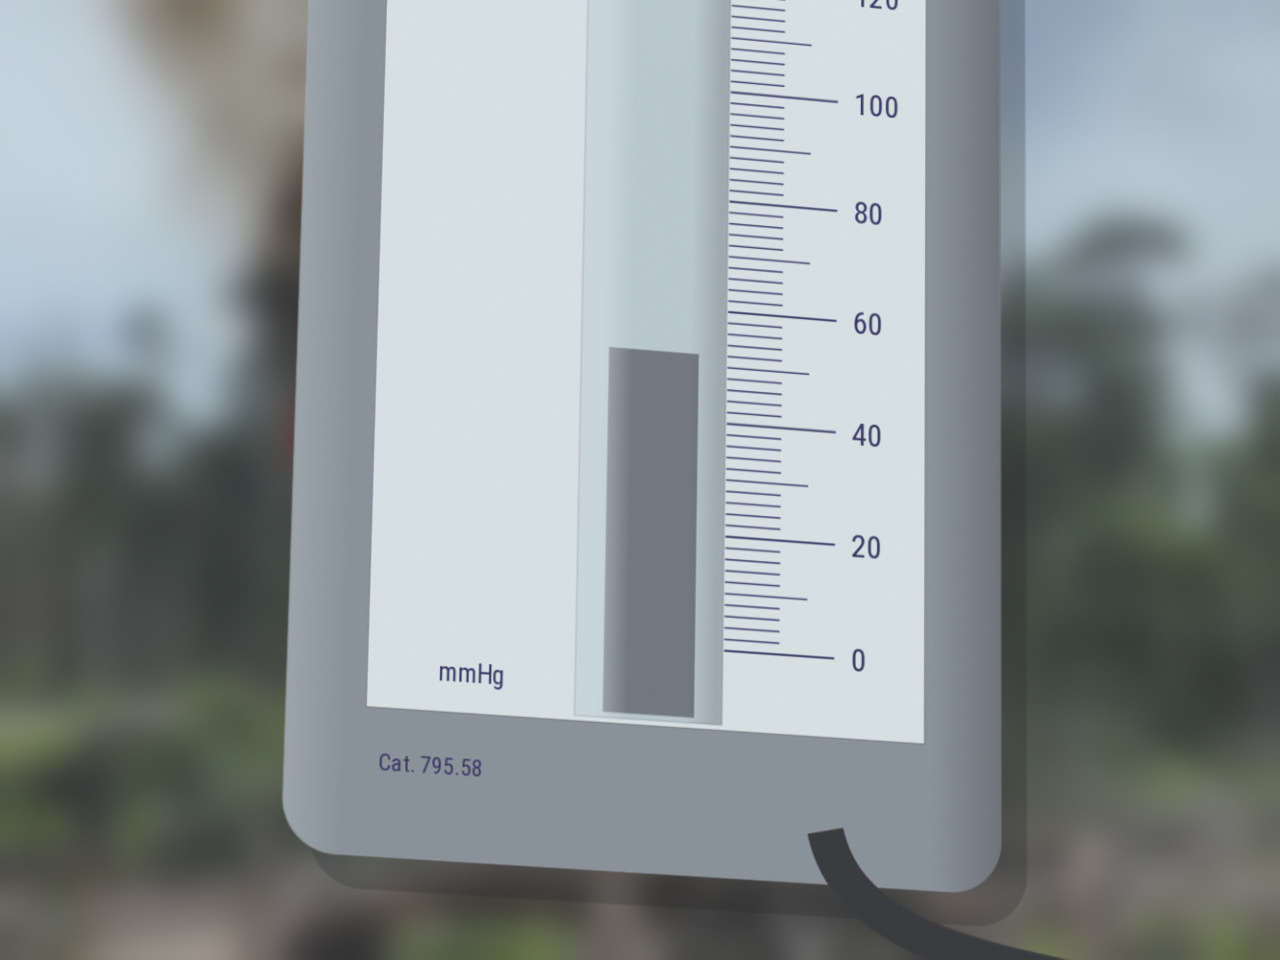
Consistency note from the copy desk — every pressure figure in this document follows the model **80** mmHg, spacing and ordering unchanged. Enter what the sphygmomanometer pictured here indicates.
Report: **52** mmHg
